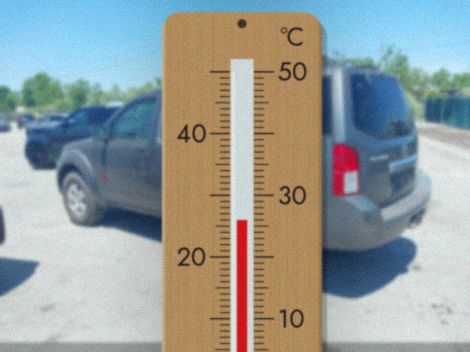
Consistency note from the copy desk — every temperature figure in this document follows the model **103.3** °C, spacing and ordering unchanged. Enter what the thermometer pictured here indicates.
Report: **26** °C
